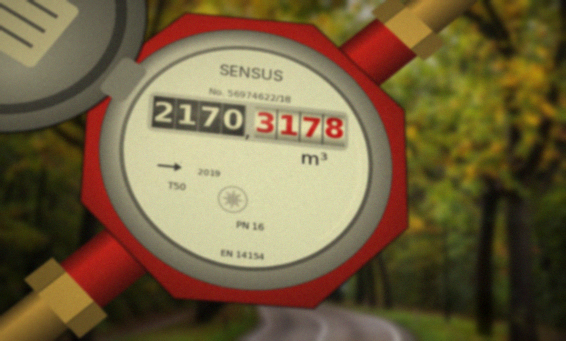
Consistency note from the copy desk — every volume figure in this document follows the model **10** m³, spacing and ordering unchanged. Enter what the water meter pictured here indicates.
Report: **2170.3178** m³
